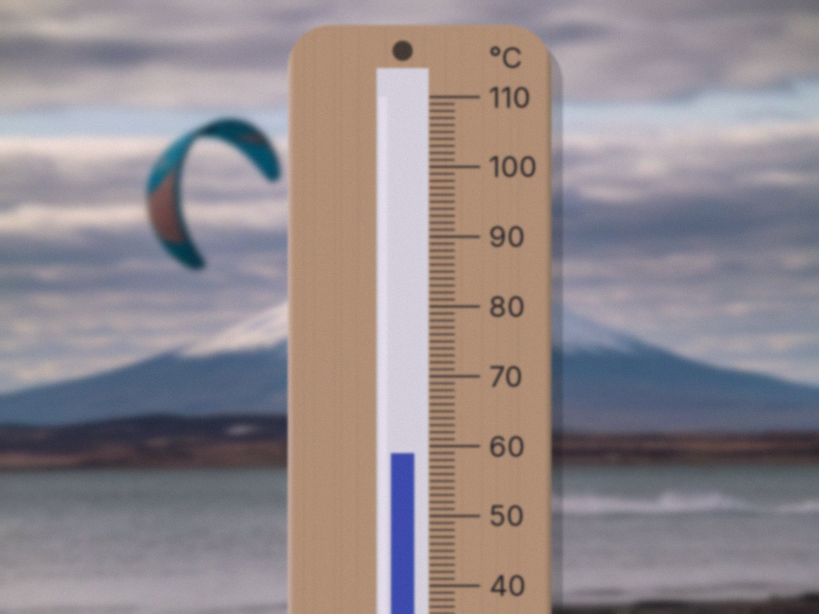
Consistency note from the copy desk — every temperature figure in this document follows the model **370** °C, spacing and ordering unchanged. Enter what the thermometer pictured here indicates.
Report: **59** °C
